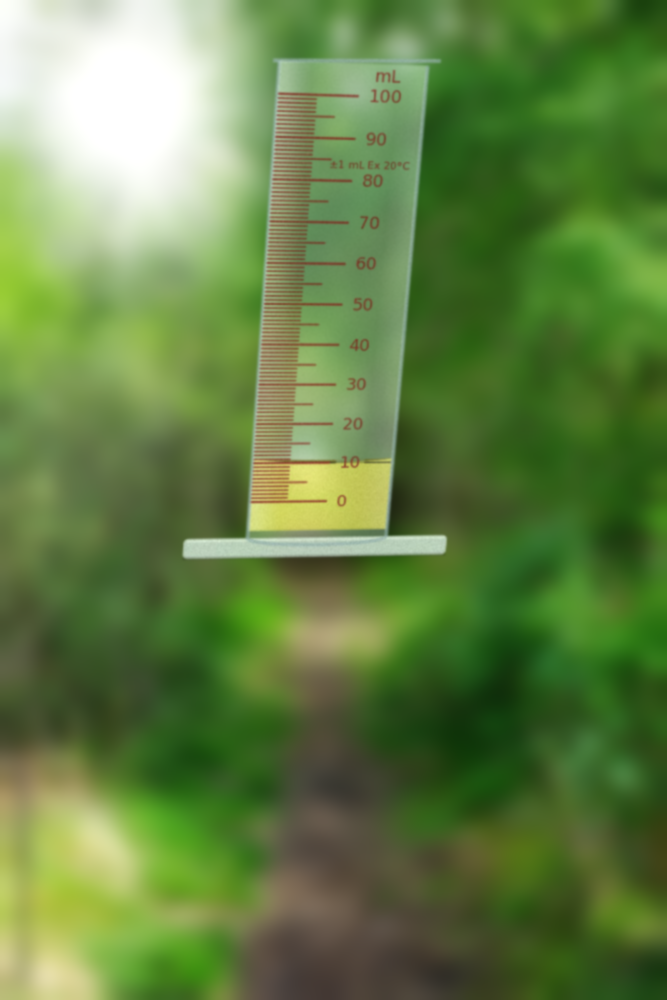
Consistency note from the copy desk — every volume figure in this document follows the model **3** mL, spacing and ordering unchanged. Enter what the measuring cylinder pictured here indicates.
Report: **10** mL
